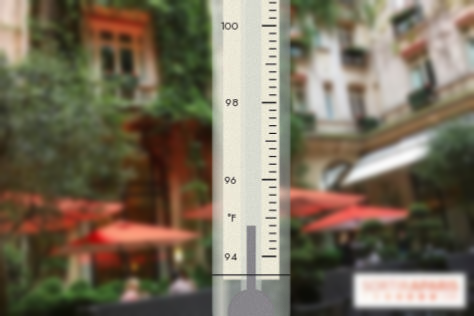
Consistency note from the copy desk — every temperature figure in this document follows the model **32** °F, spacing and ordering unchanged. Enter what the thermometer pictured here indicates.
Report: **94.8** °F
